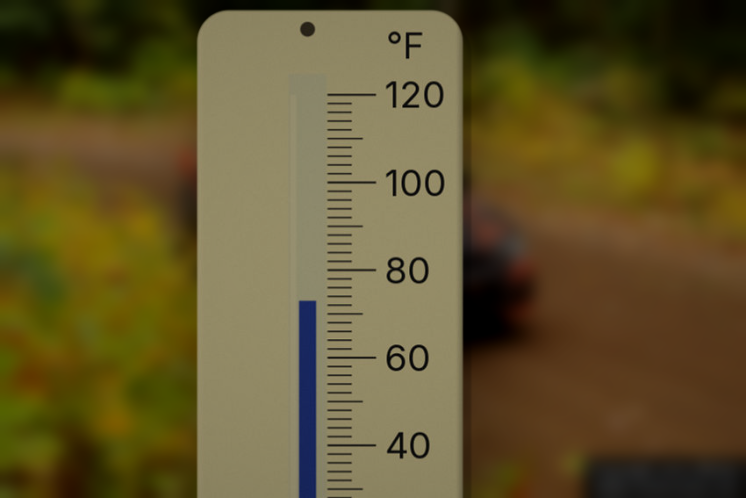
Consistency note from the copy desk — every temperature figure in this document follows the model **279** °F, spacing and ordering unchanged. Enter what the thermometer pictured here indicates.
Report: **73** °F
